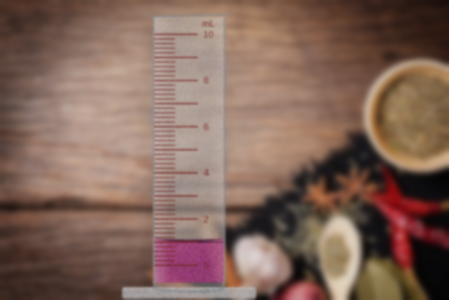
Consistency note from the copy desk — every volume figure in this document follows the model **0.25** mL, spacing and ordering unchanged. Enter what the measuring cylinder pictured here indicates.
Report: **1** mL
